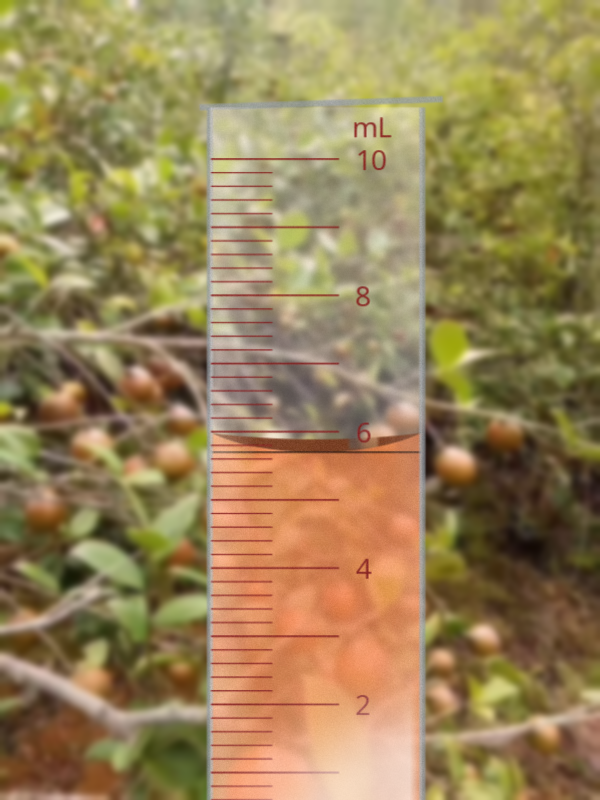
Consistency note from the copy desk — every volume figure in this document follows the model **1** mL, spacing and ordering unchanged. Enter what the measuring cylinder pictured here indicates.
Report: **5.7** mL
